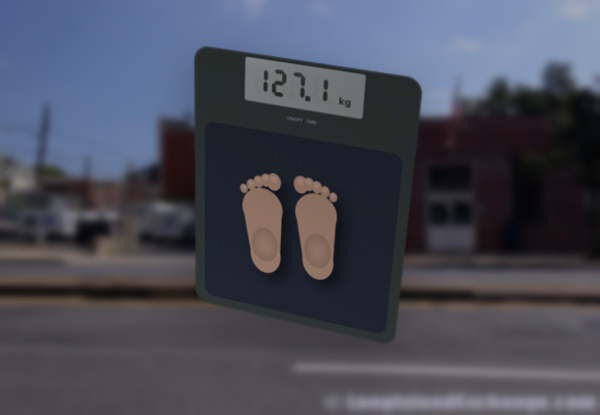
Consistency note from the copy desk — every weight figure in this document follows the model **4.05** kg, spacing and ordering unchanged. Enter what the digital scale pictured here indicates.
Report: **127.1** kg
